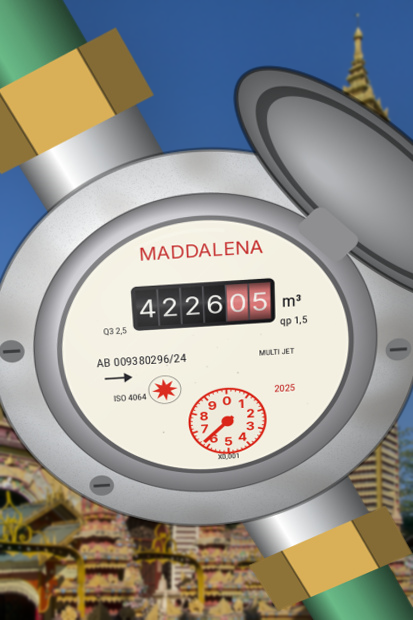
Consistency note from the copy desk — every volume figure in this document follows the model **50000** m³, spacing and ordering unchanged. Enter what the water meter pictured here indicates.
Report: **4226.056** m³
